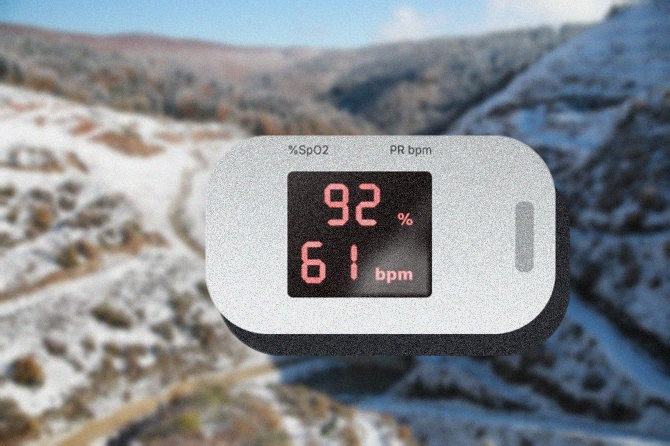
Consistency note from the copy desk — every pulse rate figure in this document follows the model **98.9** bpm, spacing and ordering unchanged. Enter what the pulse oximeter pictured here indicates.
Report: **61** bpm
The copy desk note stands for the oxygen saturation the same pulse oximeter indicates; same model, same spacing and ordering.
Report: **92** %
